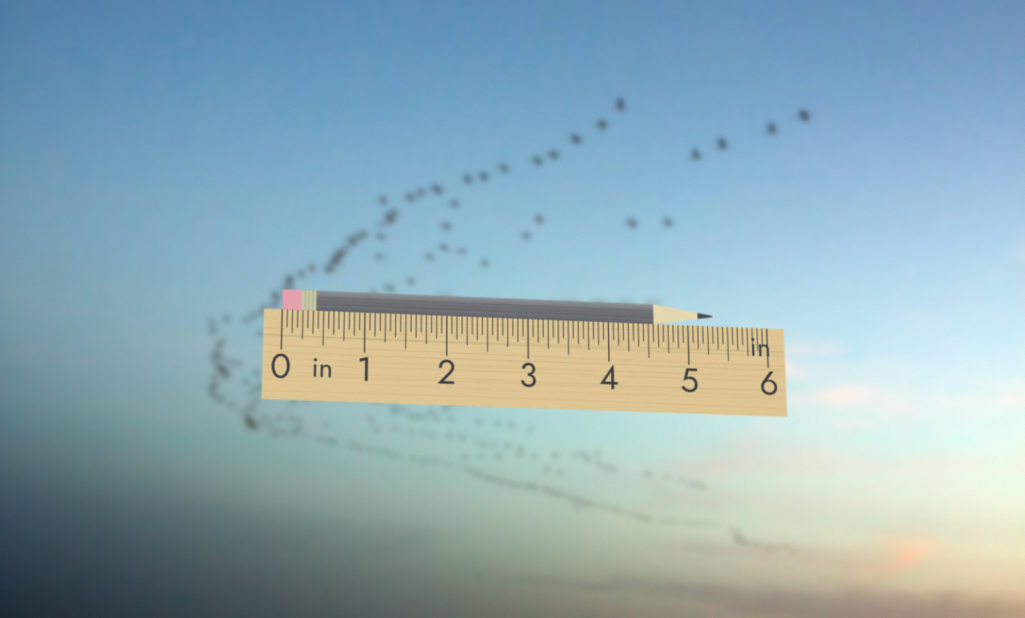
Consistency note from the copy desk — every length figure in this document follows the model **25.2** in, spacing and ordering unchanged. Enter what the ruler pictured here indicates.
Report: **5.3125** in
